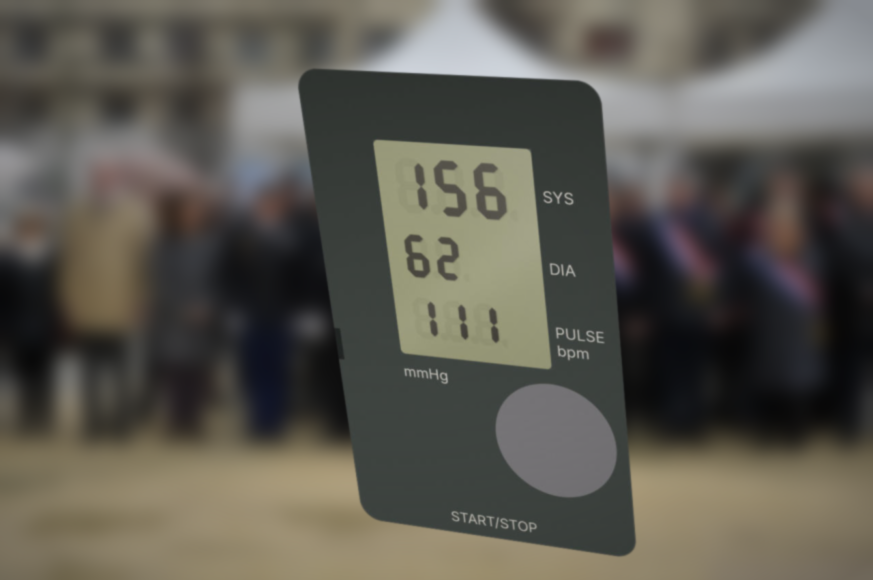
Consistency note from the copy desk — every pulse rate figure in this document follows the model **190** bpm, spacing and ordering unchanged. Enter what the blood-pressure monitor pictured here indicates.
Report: **111** bpm
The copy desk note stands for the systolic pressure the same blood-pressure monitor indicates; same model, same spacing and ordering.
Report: **156** mmHg
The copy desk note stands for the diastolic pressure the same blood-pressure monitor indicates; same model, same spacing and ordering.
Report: **62** mmHg
